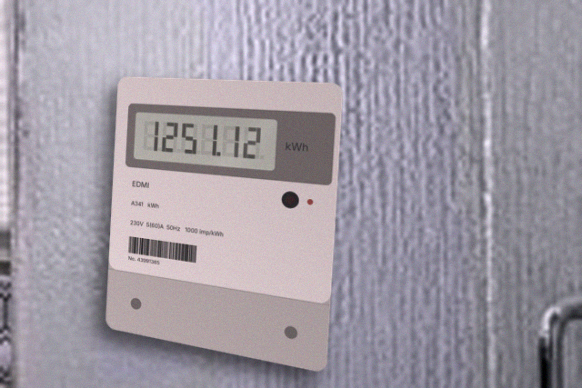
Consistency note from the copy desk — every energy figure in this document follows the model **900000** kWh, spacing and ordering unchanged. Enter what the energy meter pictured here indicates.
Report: **1251.12** kWh
